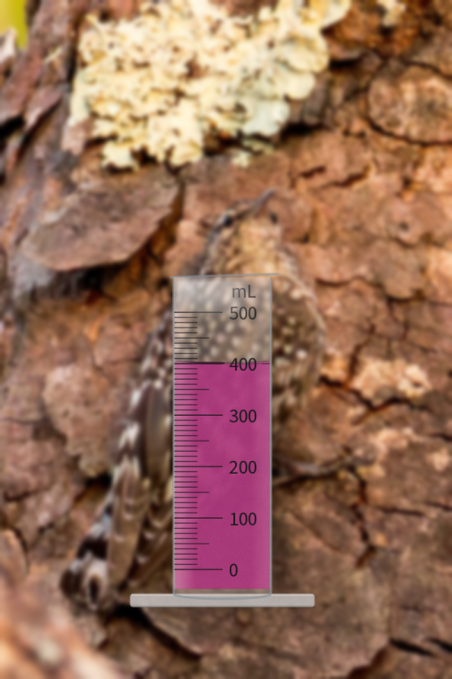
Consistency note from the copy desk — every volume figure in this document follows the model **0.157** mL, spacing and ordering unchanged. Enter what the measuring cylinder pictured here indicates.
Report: **400** mL
